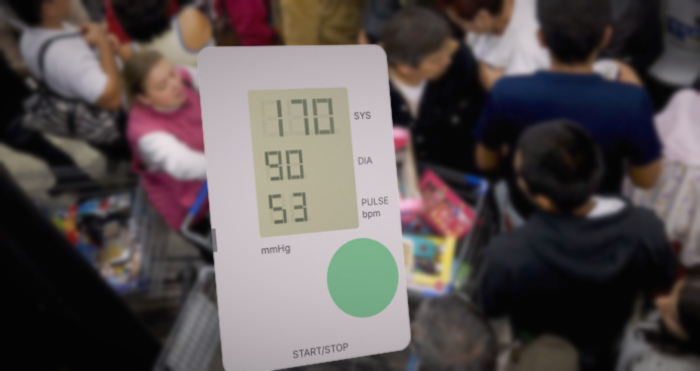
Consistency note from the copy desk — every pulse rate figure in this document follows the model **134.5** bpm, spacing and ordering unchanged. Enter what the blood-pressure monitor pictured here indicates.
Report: **53** bpm
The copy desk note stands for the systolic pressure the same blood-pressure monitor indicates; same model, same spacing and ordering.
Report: **170** mmHg
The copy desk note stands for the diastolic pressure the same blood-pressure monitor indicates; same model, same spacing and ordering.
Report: **90** mmHg
